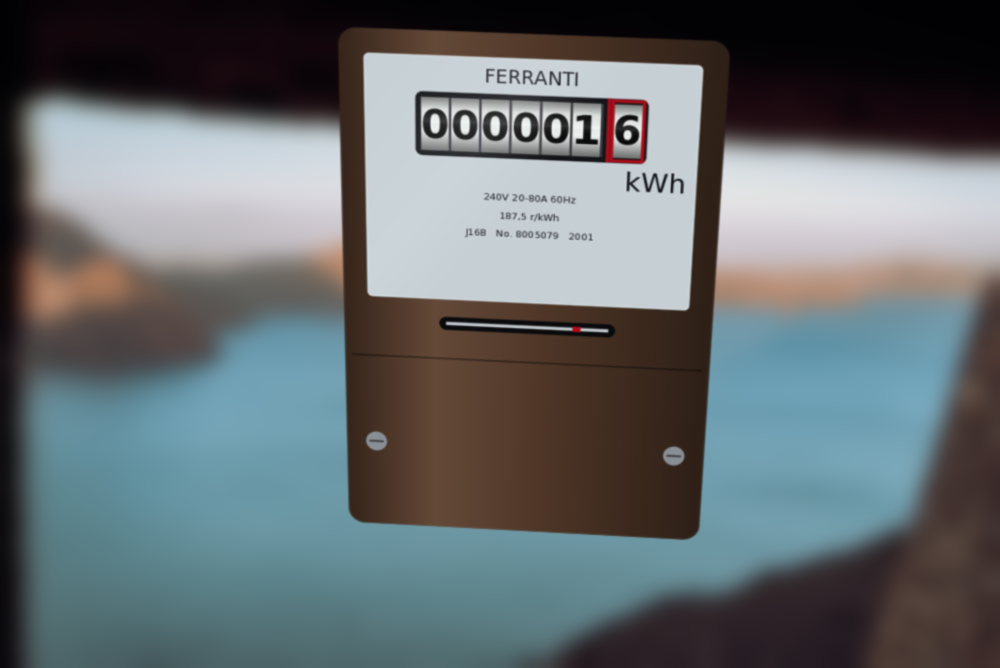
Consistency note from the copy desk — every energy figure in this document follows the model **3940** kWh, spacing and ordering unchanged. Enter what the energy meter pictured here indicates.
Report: **1.6** kWh
